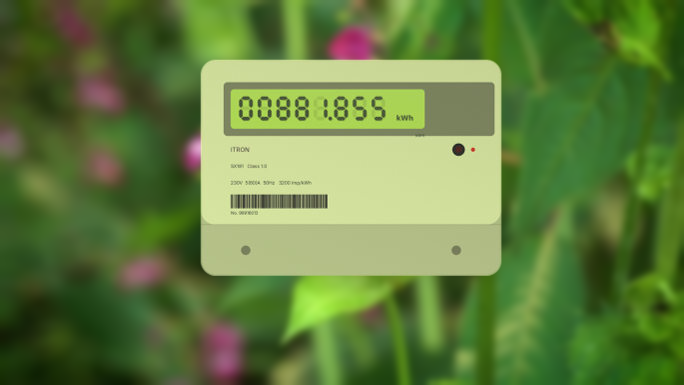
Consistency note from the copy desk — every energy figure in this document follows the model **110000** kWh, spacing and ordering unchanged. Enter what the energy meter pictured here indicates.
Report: **881.855** kWh
